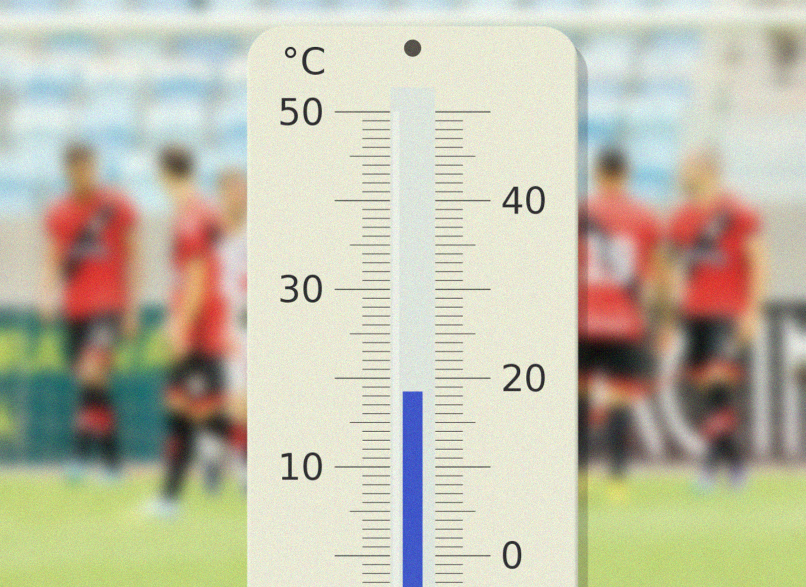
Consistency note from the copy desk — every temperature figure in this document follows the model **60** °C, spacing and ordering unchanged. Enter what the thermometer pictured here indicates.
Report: **18.5** °C
